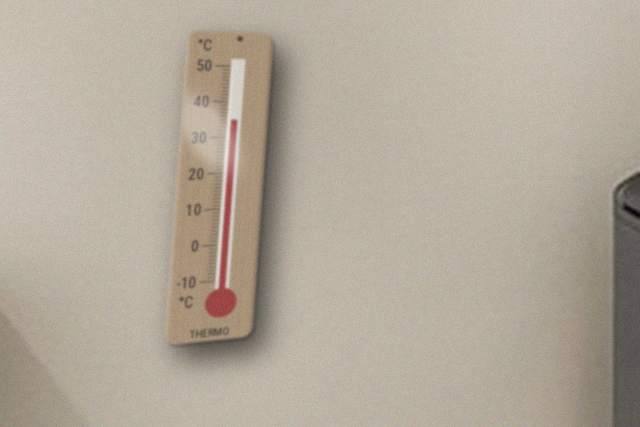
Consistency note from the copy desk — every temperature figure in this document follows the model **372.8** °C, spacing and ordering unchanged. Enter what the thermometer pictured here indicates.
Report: **35** °C
